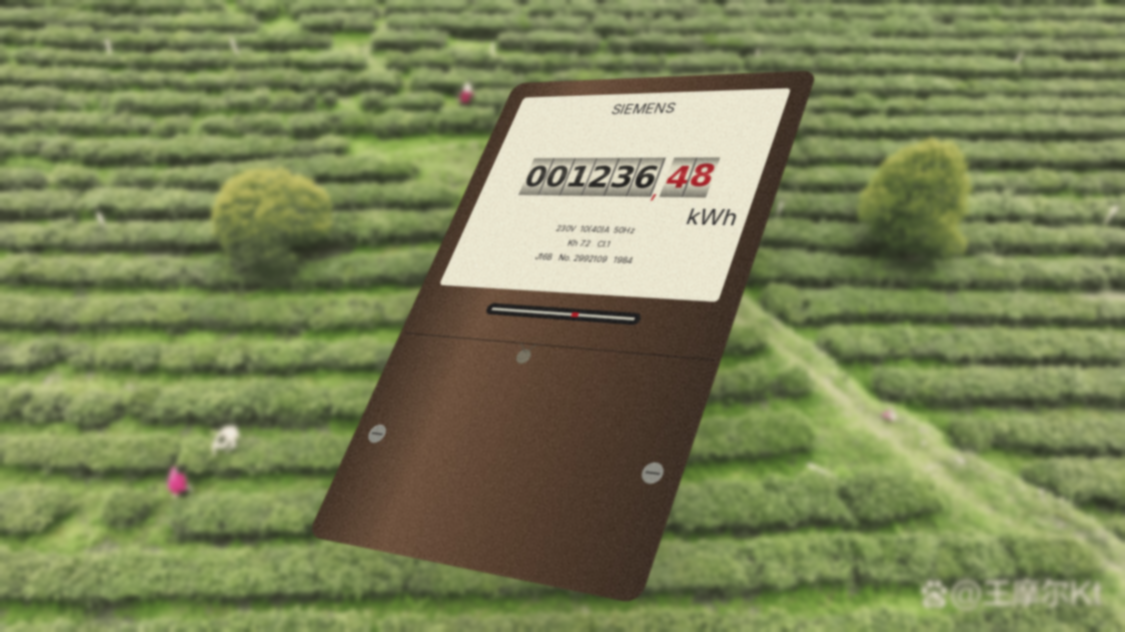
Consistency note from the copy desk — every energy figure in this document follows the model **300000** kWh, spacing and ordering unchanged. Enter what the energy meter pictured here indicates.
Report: **1236.48** kWh
